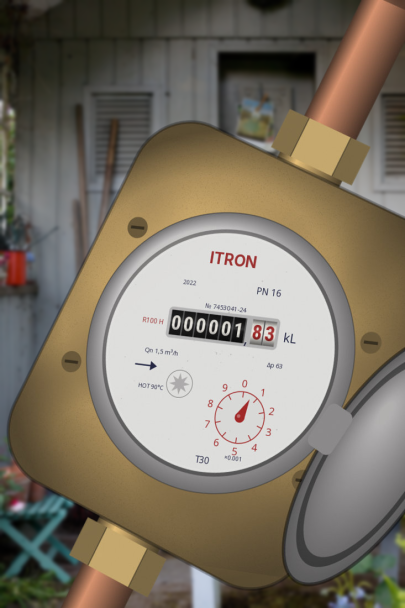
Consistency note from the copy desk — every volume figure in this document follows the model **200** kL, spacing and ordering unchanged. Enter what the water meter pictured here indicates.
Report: **1.830** kL
